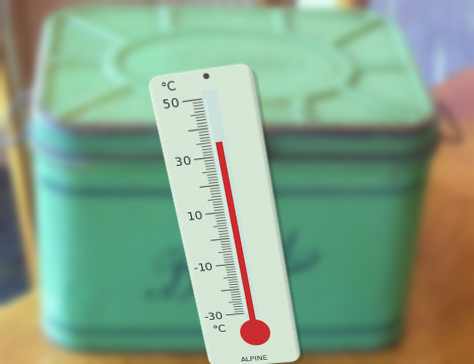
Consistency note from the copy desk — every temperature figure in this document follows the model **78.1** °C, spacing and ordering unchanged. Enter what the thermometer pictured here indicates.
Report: **35** °C
